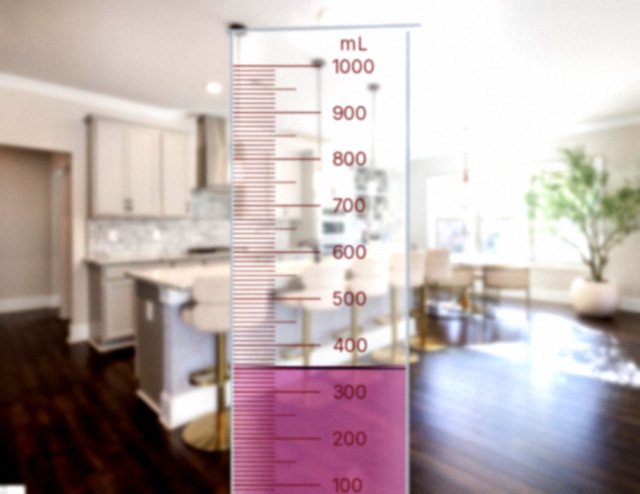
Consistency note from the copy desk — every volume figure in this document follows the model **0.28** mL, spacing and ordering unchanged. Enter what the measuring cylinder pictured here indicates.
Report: **350** mL
